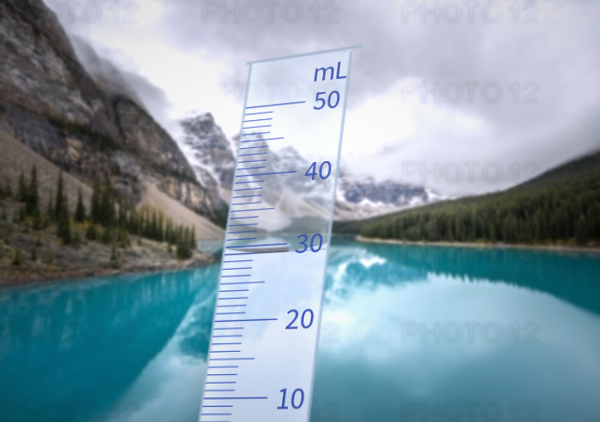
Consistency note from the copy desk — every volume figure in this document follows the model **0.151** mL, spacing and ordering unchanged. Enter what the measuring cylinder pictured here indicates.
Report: **29** mL
